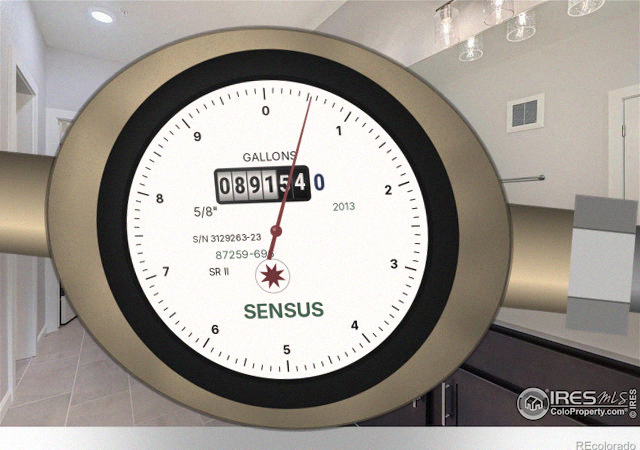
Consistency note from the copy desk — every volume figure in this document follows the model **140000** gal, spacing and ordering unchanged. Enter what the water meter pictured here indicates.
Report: **891540.5** gal
